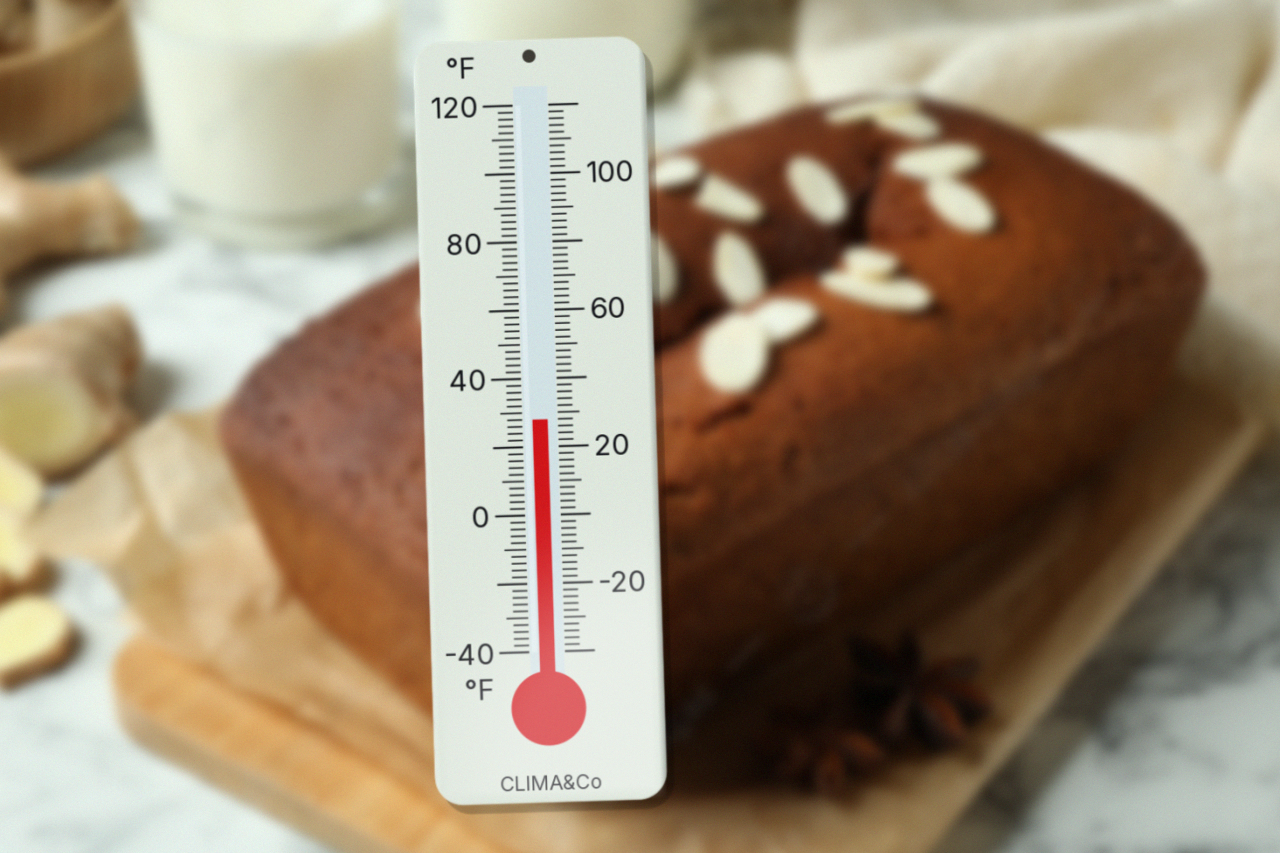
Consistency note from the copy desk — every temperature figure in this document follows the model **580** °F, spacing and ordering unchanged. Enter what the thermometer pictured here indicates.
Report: **28** °F
